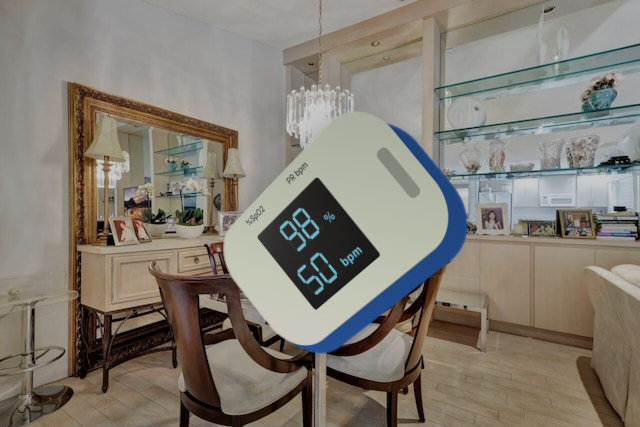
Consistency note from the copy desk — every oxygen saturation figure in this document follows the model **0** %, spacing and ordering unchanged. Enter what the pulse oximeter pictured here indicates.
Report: **98** %
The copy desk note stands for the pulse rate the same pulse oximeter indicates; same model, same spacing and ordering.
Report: **50** bpm
